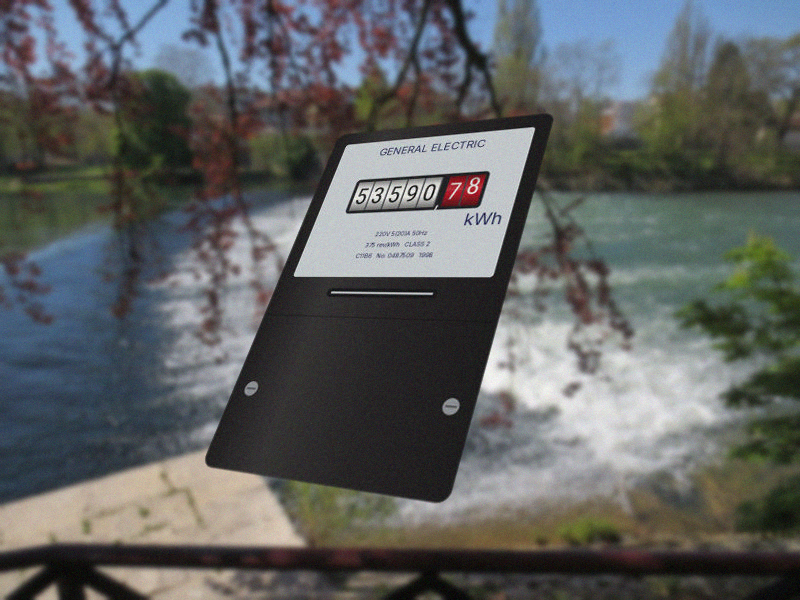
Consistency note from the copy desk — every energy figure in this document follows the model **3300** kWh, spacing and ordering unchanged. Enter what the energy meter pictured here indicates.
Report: **53590.78** kWh
